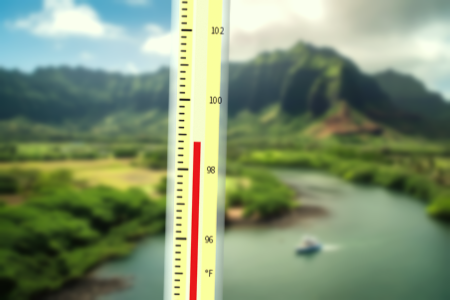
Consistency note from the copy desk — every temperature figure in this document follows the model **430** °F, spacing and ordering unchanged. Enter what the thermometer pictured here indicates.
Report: **98.8** °F
